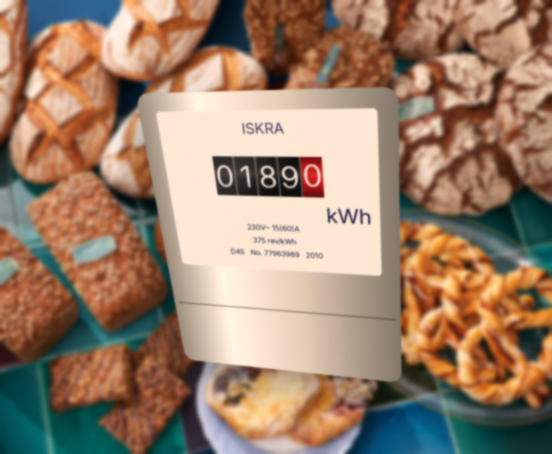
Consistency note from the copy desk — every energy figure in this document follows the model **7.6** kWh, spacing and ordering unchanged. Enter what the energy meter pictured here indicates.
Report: **189.0** kWh
